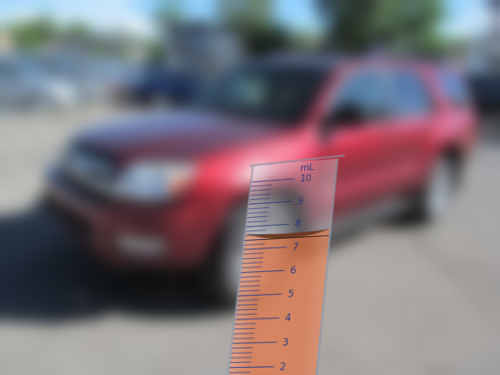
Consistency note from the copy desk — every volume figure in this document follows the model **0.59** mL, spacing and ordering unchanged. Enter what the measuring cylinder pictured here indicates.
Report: **7.4** mL
